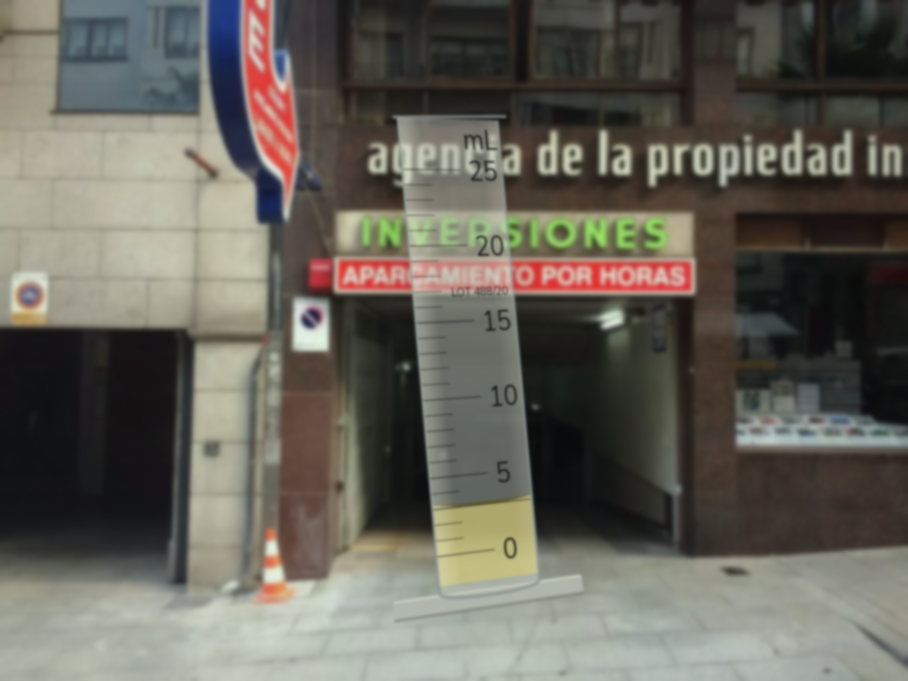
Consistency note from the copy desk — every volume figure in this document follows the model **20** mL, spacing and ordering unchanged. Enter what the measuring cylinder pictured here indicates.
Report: **3** mL
